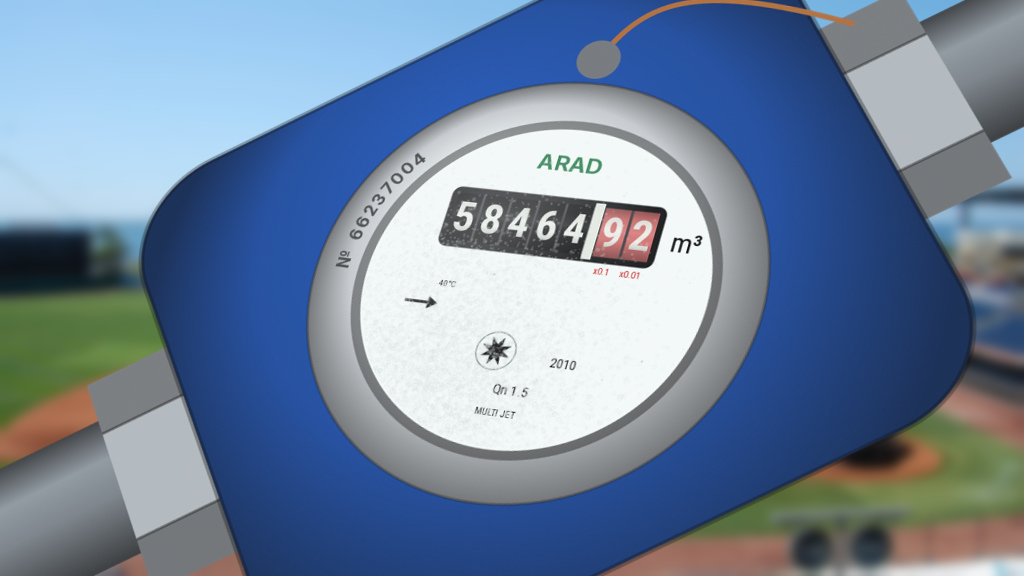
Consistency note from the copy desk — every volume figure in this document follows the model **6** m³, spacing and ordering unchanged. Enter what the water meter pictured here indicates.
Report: **58464.92** m³
